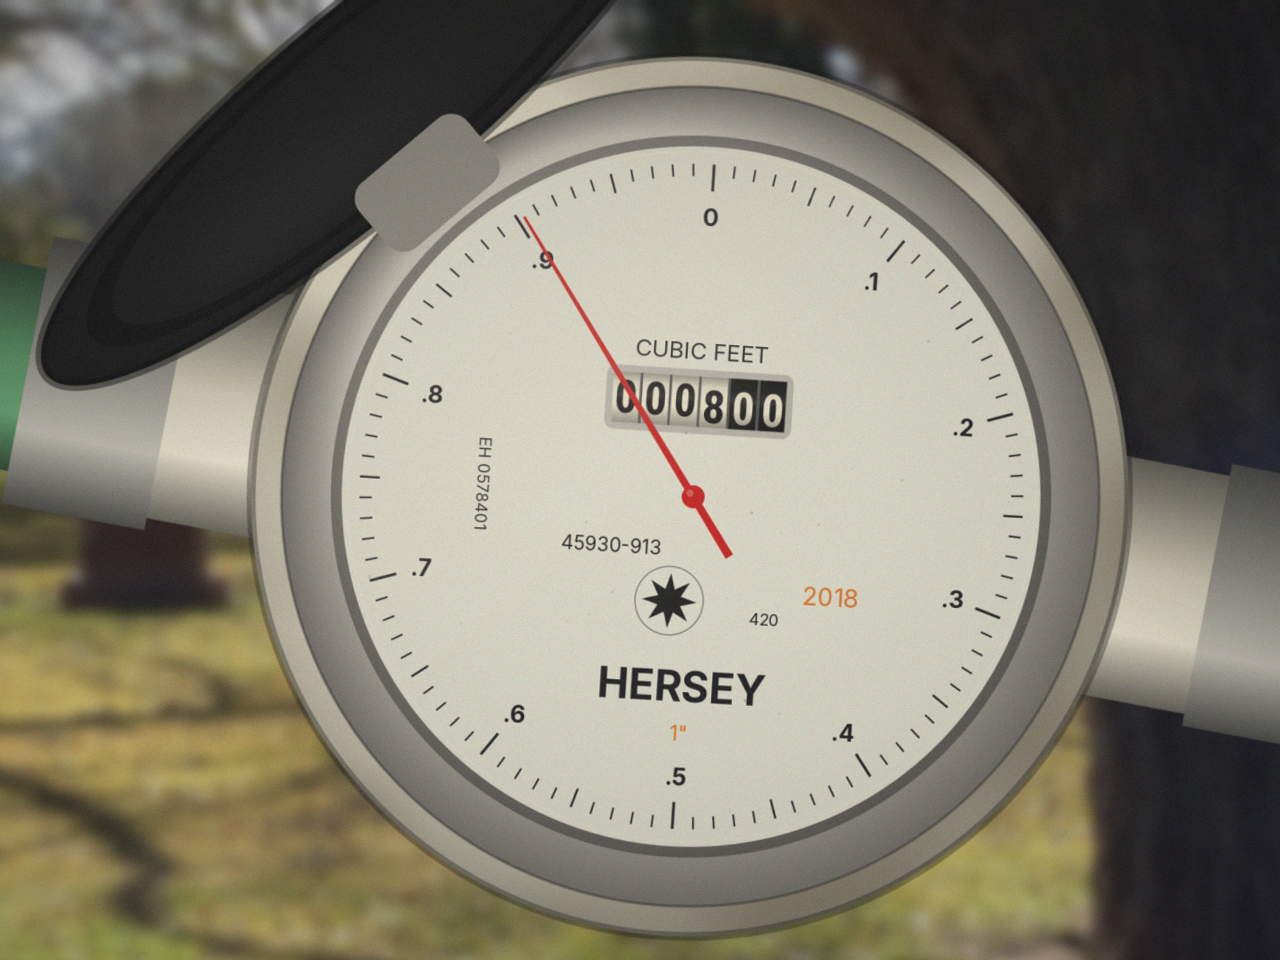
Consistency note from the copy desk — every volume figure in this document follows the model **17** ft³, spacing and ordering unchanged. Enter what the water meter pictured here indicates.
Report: **799.90** ft³
